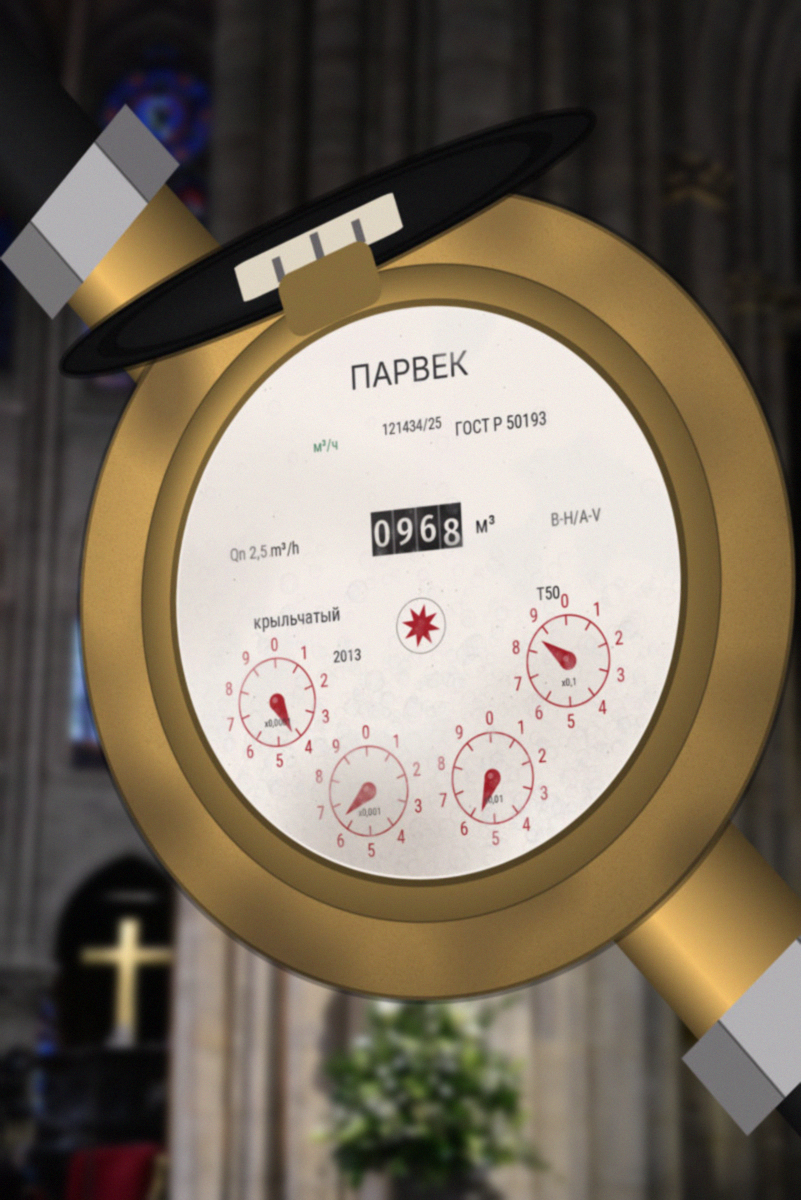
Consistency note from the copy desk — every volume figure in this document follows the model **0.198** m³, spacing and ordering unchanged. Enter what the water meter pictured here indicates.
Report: **967.8564** m³
